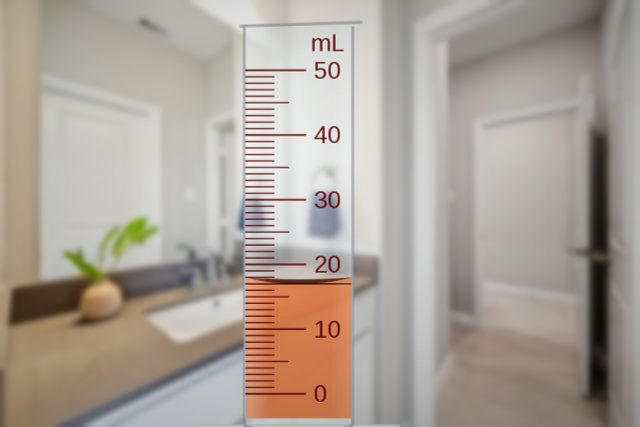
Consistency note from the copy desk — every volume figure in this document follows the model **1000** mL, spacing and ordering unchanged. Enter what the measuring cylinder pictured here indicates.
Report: **17** mL
